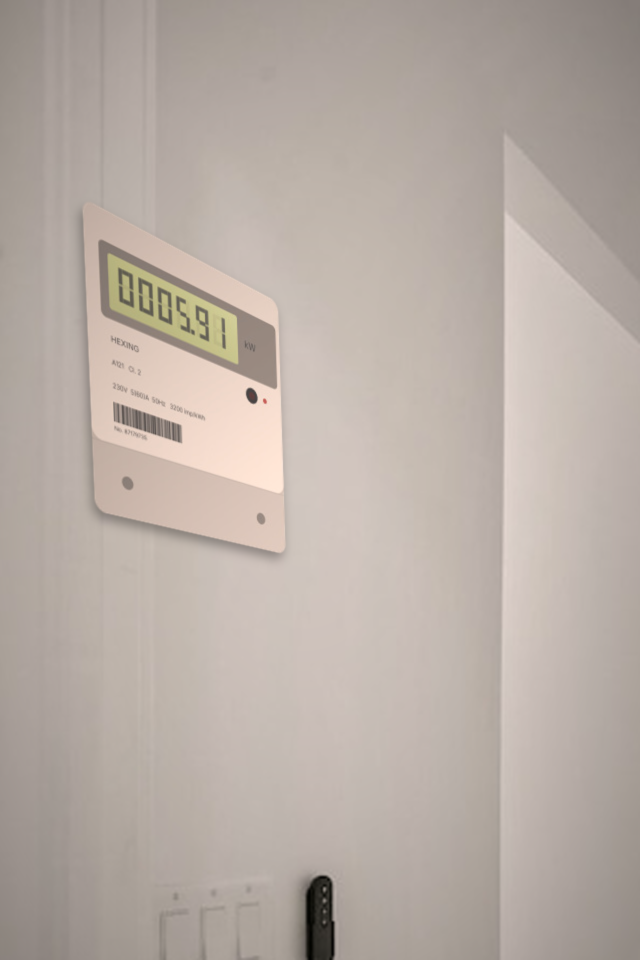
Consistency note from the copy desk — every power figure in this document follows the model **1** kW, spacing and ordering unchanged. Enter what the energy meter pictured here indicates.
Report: **5.91** kW
